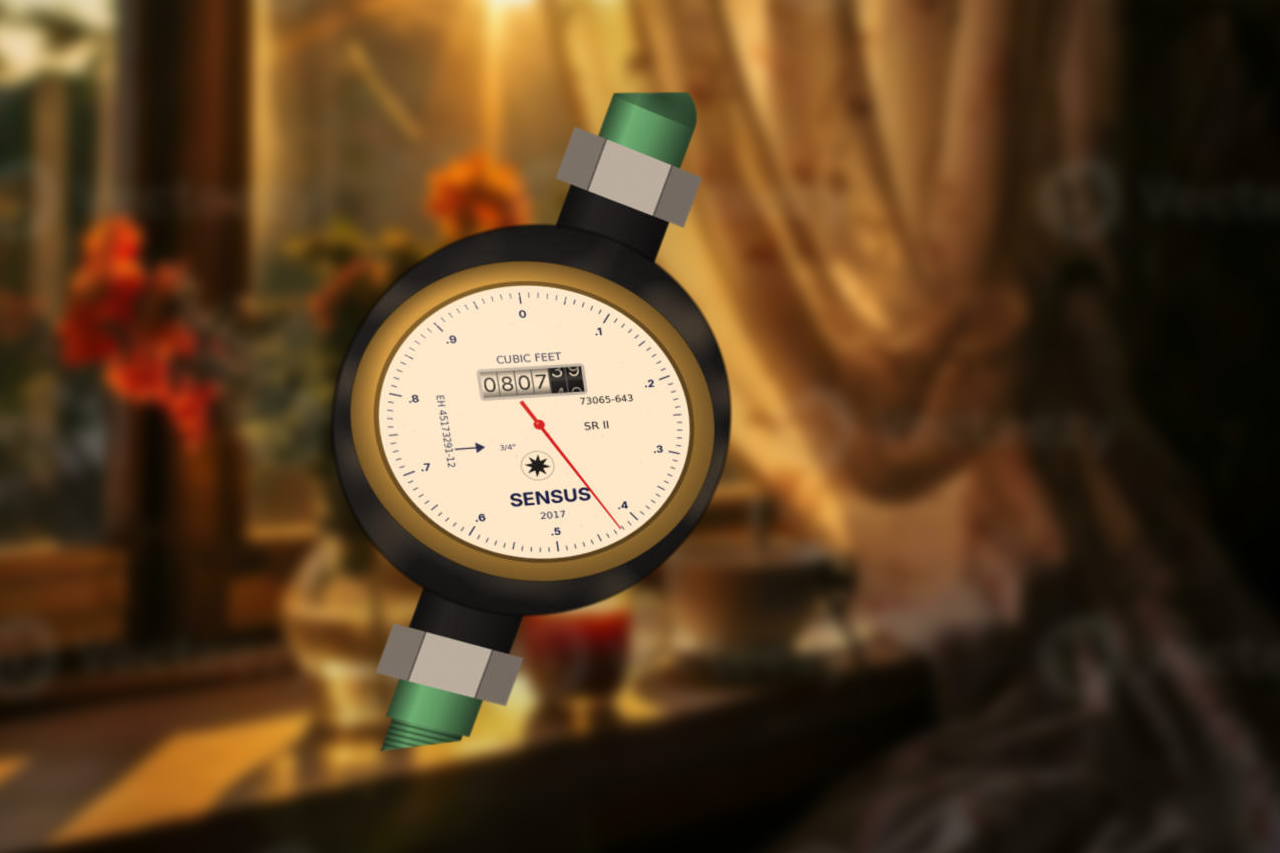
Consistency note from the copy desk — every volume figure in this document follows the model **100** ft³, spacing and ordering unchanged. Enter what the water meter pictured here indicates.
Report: **80739.42** ft³
